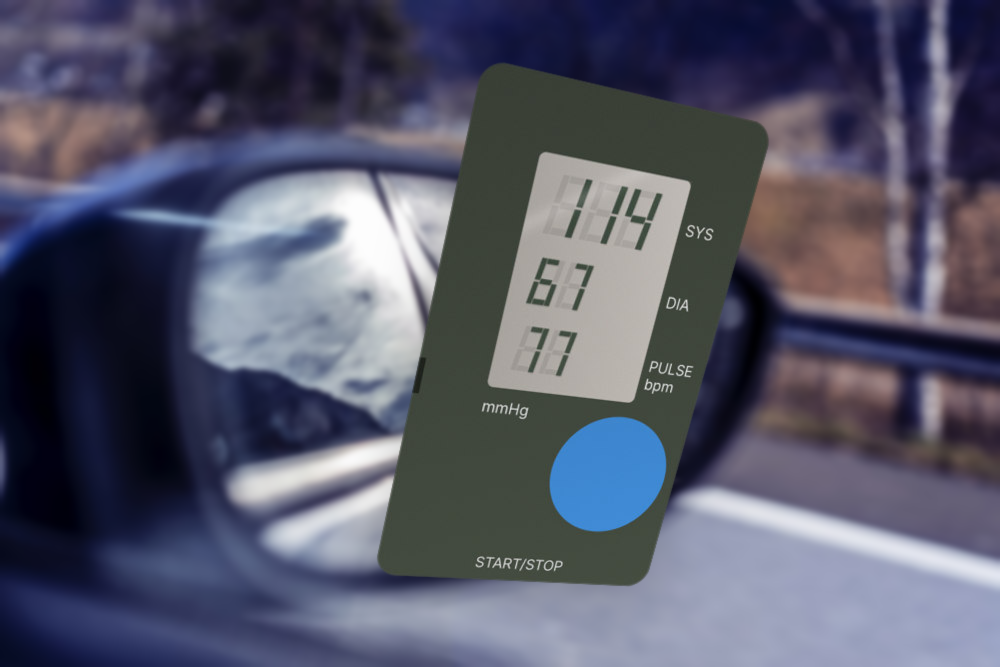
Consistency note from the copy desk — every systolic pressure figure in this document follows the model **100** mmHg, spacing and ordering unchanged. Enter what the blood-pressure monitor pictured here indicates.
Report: **114** mmHg
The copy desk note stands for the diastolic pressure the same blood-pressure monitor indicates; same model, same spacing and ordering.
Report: **67** mmHg
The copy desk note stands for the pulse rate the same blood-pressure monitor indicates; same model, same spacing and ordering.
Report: **77** bpm
